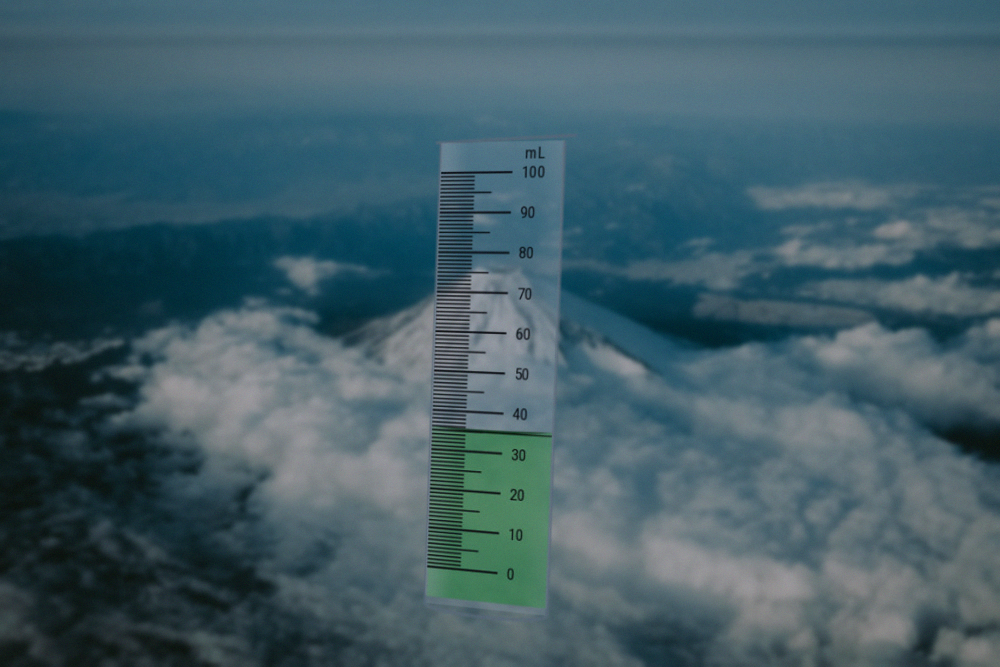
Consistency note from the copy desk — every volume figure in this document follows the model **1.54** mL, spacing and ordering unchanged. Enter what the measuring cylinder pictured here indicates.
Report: **35** mL
